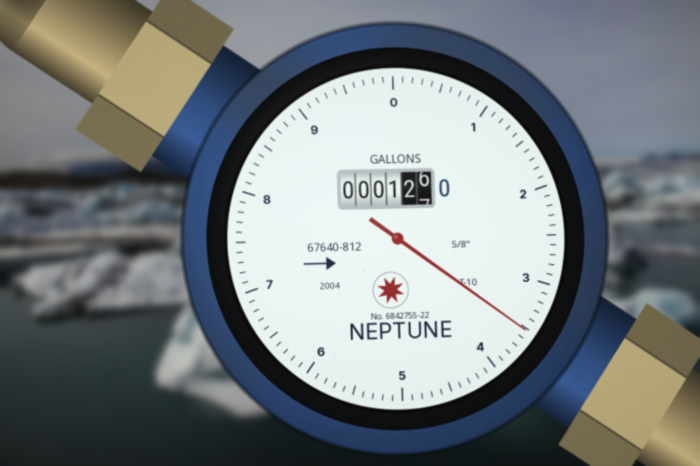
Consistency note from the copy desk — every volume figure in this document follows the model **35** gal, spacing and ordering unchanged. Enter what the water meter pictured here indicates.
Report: **1263.5** gal
